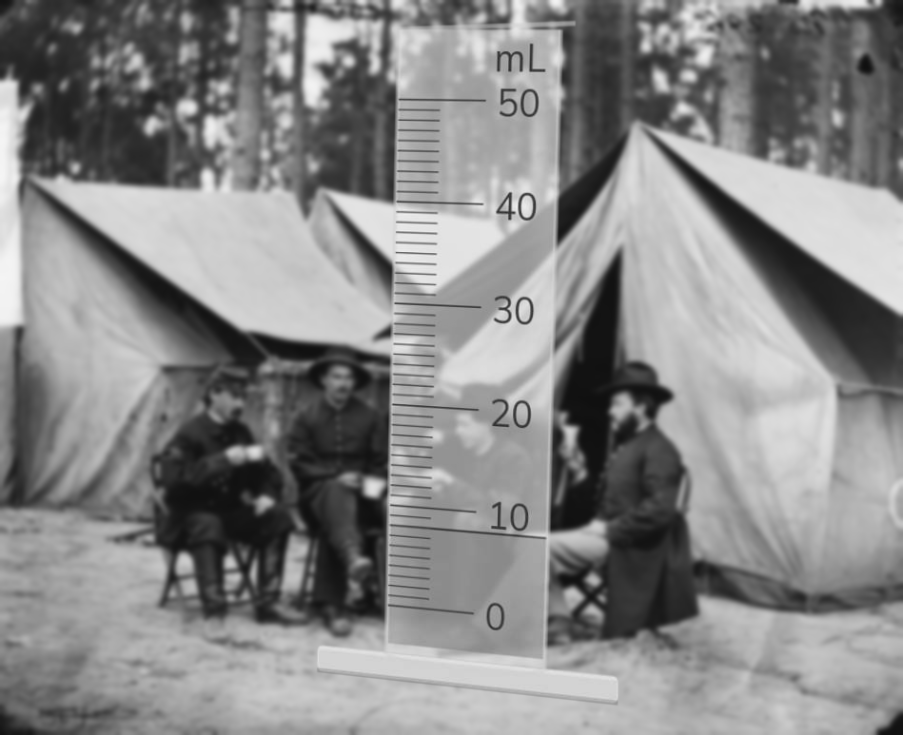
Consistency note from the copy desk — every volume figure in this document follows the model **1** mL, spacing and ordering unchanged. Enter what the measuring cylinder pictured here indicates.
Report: **8** mL
